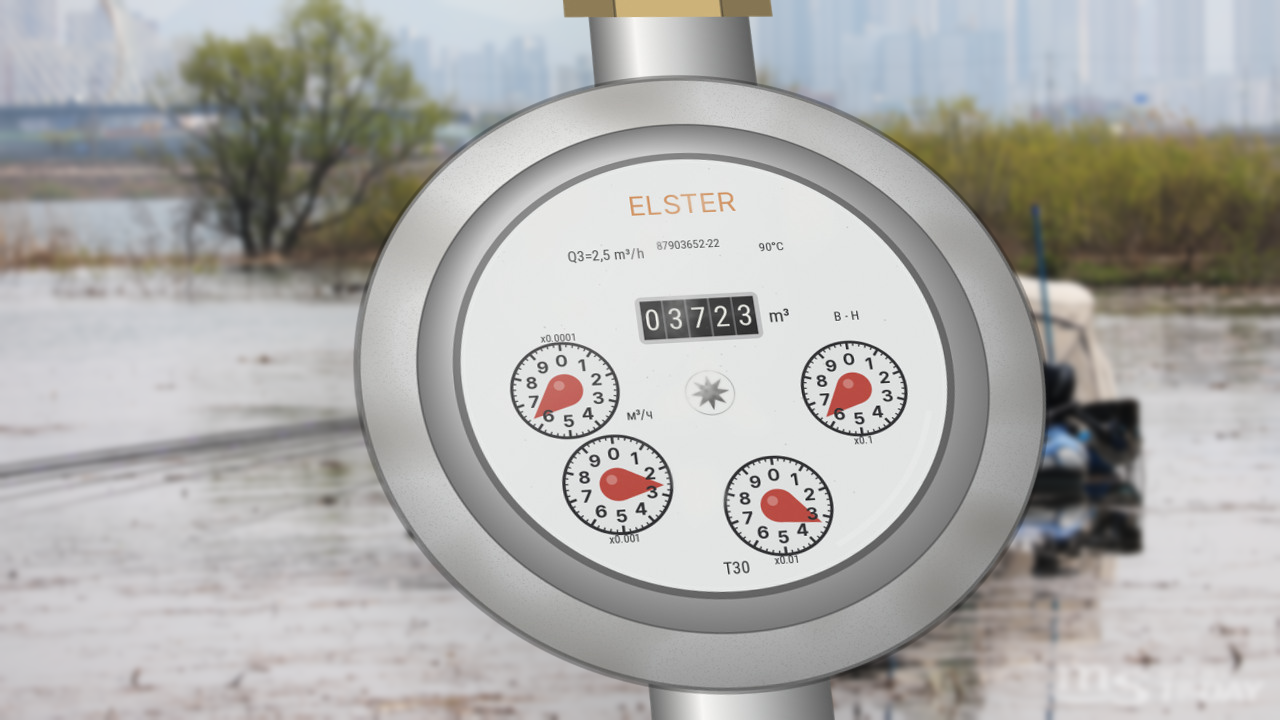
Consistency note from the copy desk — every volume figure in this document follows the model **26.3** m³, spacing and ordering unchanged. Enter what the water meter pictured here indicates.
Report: **3723.6326** m³
